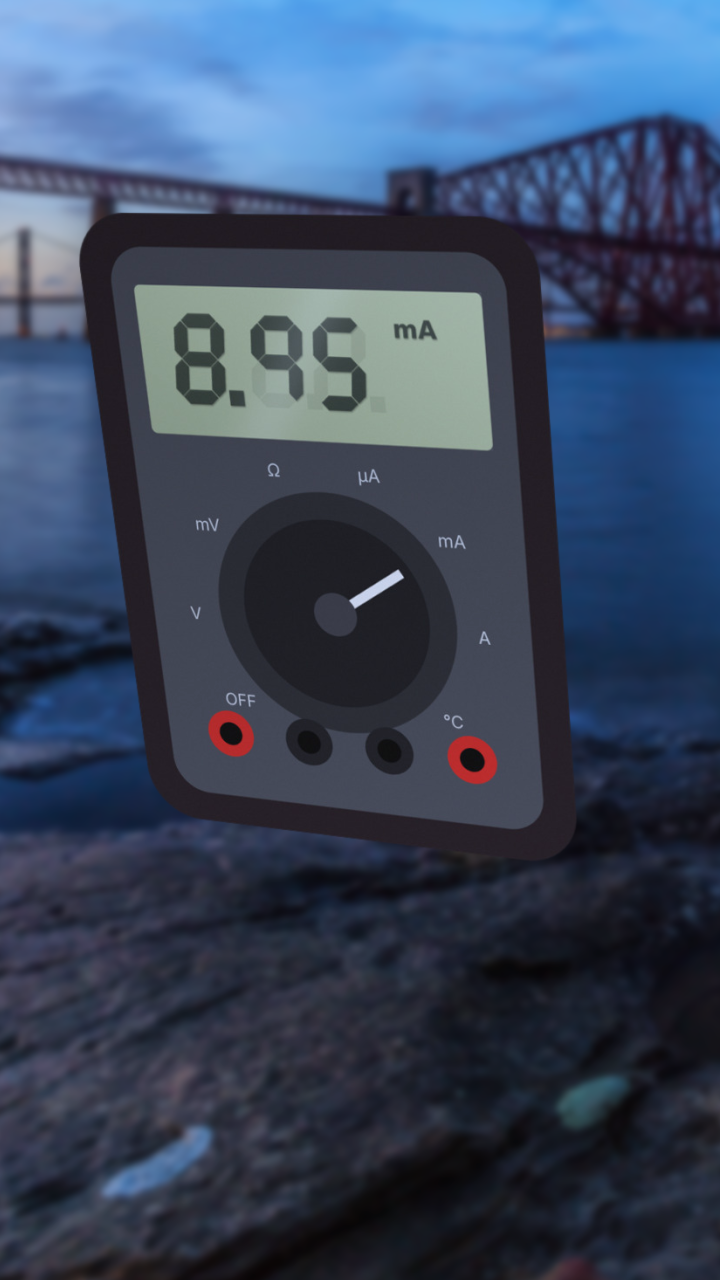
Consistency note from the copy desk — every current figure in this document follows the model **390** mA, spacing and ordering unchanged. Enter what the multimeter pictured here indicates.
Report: **8.95** mA
